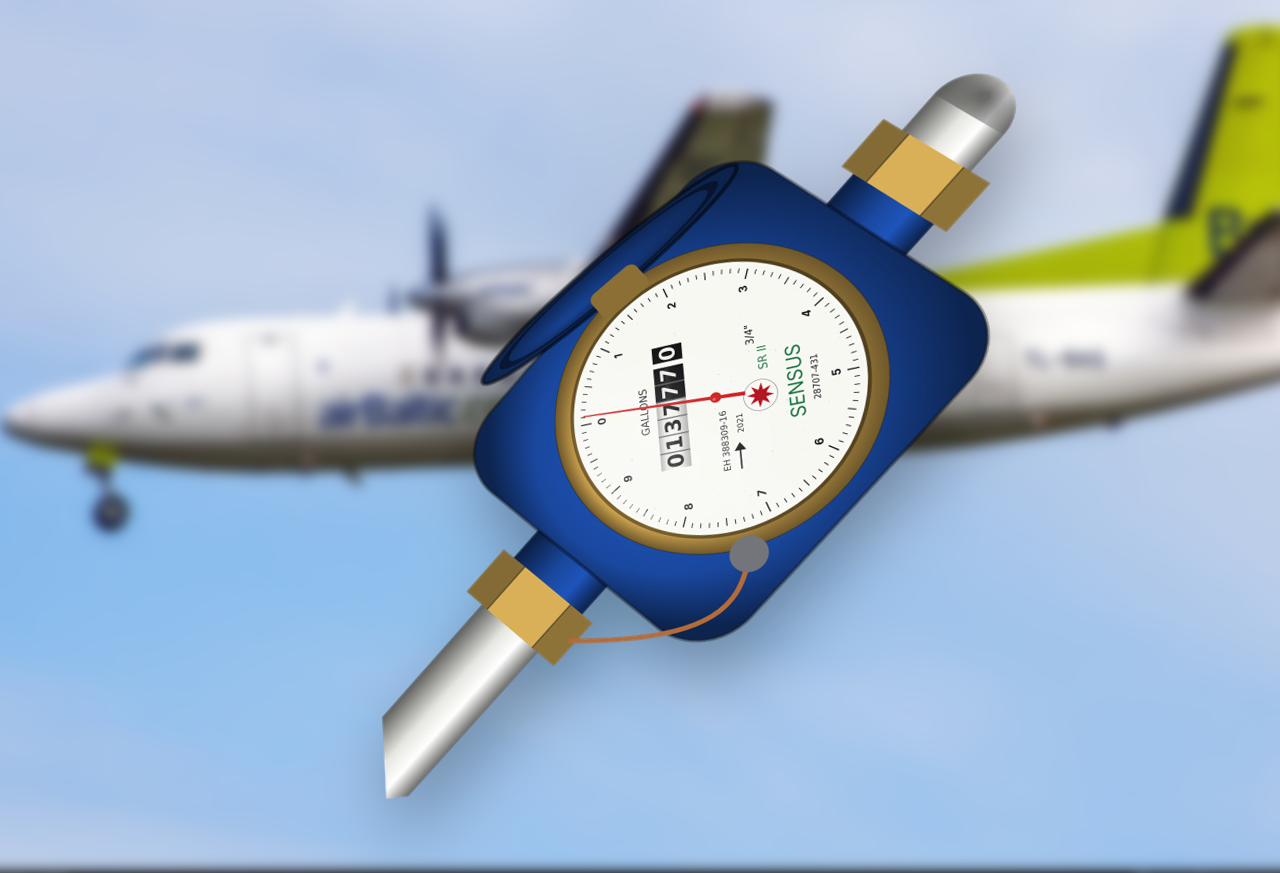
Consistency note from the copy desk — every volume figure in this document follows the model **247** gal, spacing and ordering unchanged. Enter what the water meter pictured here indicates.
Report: **137770.1** gal
